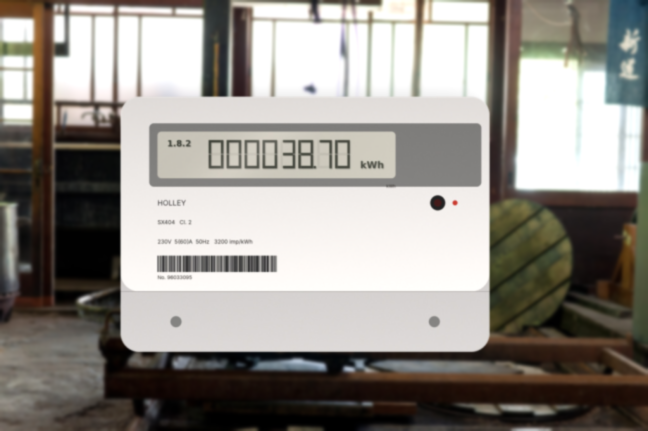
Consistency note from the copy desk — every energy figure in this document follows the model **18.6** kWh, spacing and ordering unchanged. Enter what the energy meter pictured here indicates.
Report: **38.70** kWh
